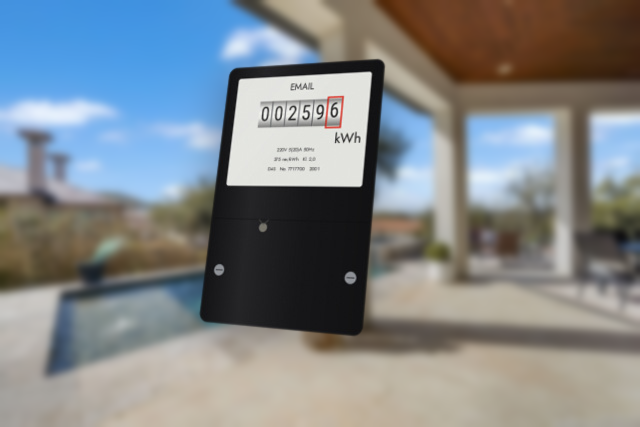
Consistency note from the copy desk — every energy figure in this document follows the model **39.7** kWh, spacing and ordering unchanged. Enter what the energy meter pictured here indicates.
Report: **259.6** kWh
